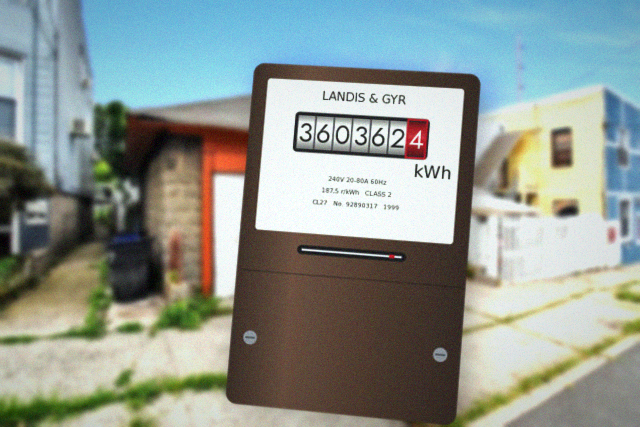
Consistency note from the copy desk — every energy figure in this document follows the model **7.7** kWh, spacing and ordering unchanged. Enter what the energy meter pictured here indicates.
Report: **360362.4** kWh
